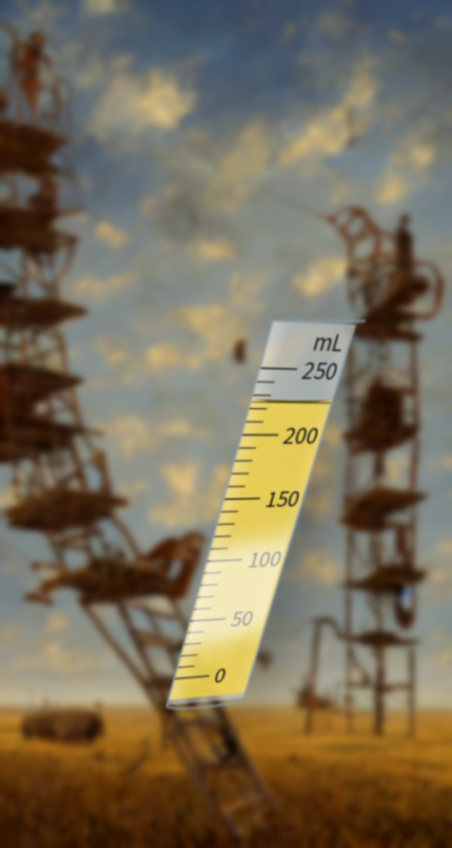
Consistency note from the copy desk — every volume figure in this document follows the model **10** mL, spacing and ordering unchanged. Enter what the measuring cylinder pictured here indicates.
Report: **225** mL
